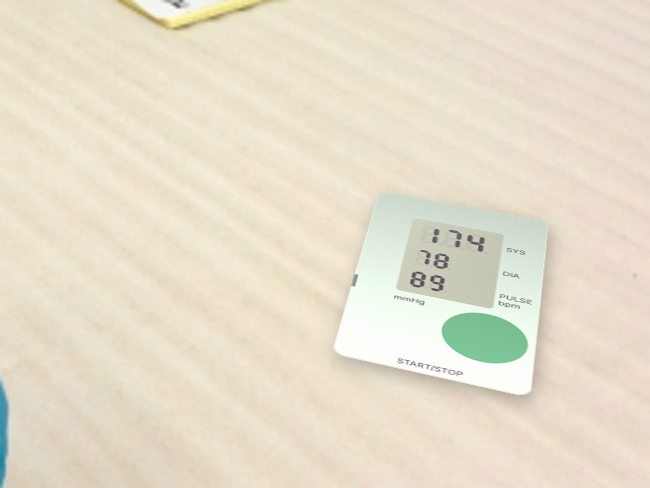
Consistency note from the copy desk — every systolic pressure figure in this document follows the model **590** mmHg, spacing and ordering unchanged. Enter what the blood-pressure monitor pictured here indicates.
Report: **174** mmHg
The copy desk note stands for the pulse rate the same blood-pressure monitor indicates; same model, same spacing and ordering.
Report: **89** bpm
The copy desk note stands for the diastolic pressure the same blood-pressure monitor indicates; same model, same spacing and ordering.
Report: **78** mmHg
